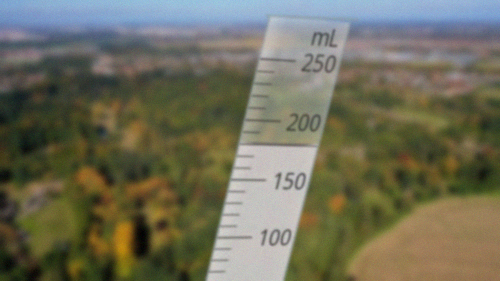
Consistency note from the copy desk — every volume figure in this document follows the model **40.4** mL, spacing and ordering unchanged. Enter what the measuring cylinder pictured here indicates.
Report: **180** mL
